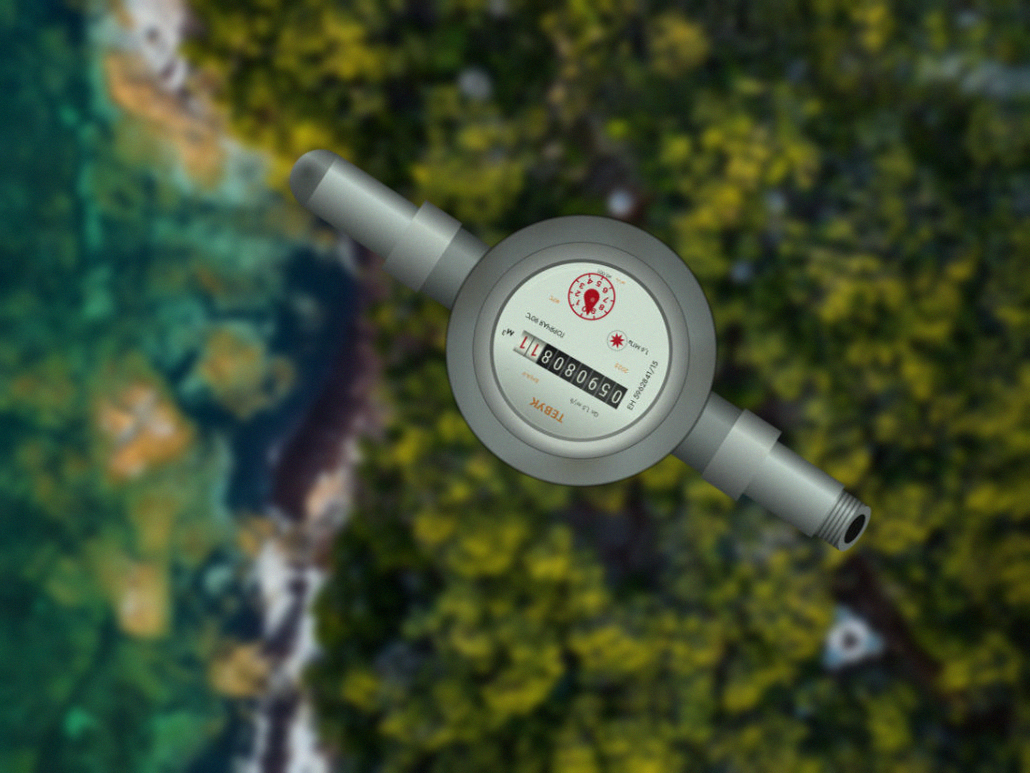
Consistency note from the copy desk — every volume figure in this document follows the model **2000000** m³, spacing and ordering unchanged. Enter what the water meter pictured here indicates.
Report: **590808.109** m³
